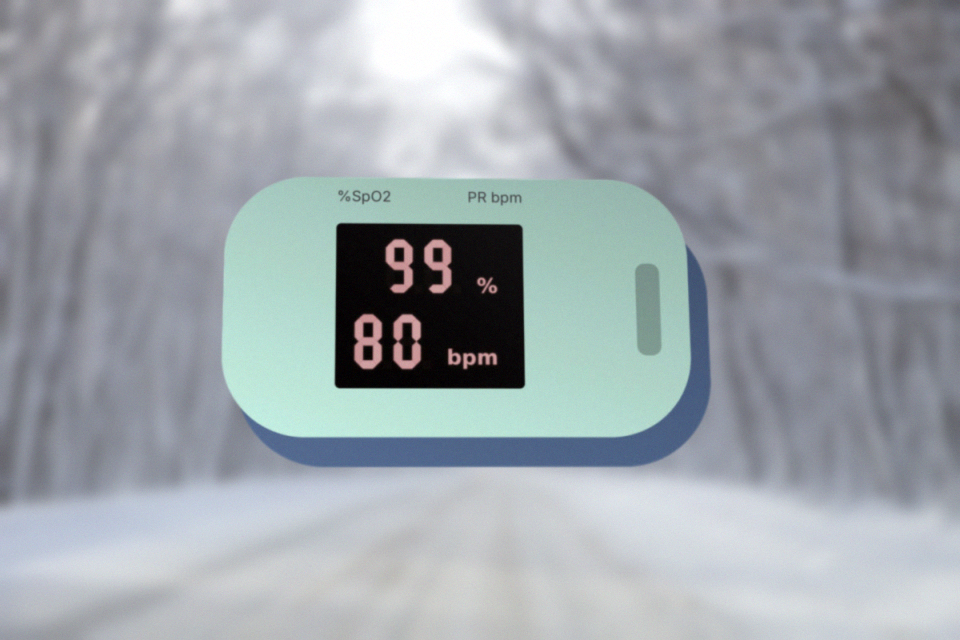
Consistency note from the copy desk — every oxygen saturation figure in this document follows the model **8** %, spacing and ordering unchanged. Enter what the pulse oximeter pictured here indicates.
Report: **99** %
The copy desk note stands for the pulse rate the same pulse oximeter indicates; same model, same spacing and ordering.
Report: **80** bpm
